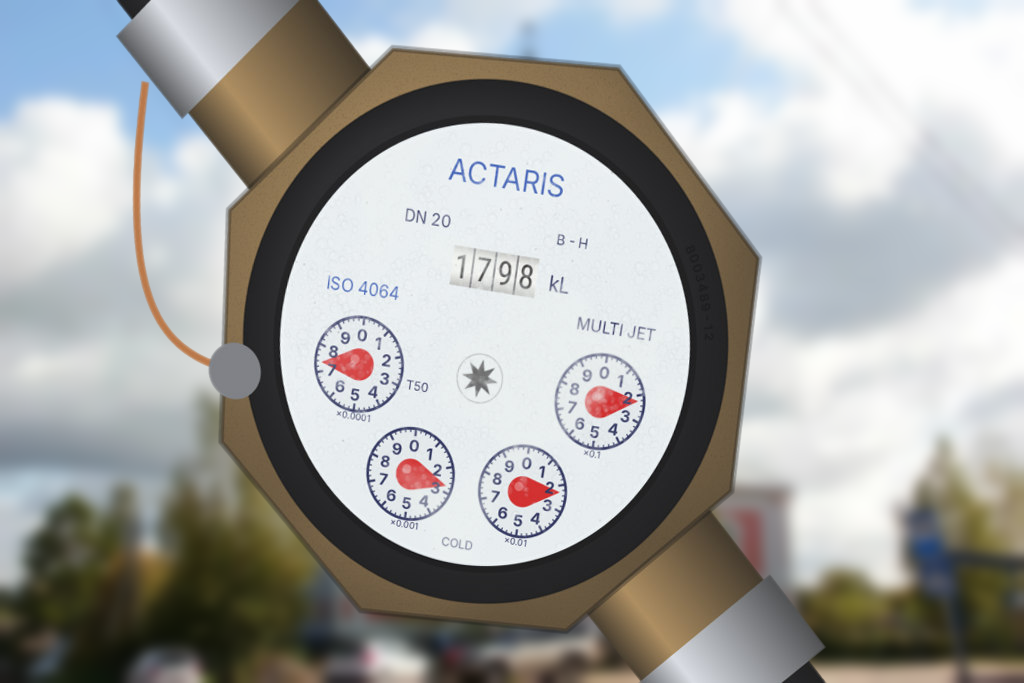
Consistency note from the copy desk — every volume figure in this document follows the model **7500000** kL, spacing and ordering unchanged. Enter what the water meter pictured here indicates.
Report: **1798.2227** kL
